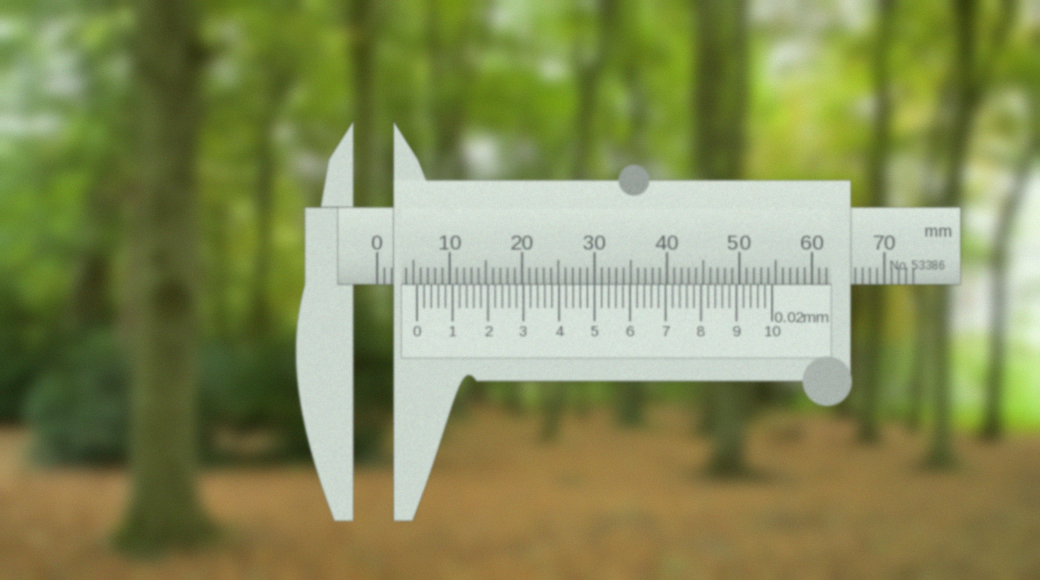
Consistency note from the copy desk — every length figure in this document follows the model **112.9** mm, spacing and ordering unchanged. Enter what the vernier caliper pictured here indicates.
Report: **5.5** mm
